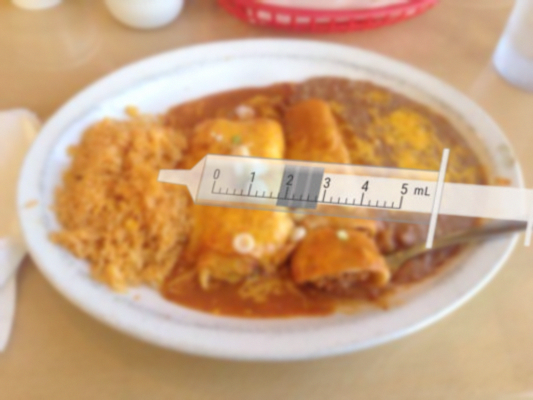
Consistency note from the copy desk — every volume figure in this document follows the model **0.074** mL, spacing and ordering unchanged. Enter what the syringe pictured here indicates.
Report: **1.8** mL
